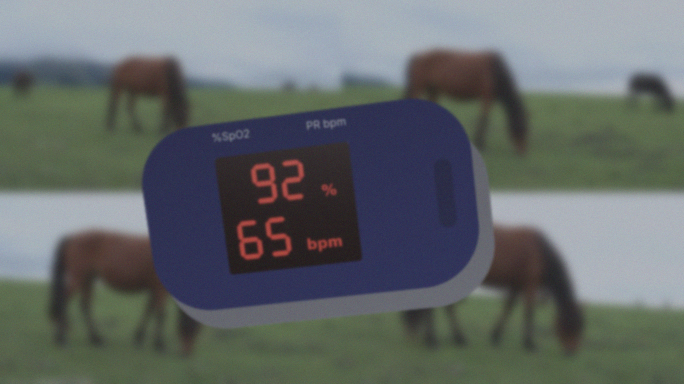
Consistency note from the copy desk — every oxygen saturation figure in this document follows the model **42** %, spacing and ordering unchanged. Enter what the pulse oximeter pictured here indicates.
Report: **92** %
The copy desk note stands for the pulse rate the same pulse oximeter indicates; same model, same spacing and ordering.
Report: **65** bpm
